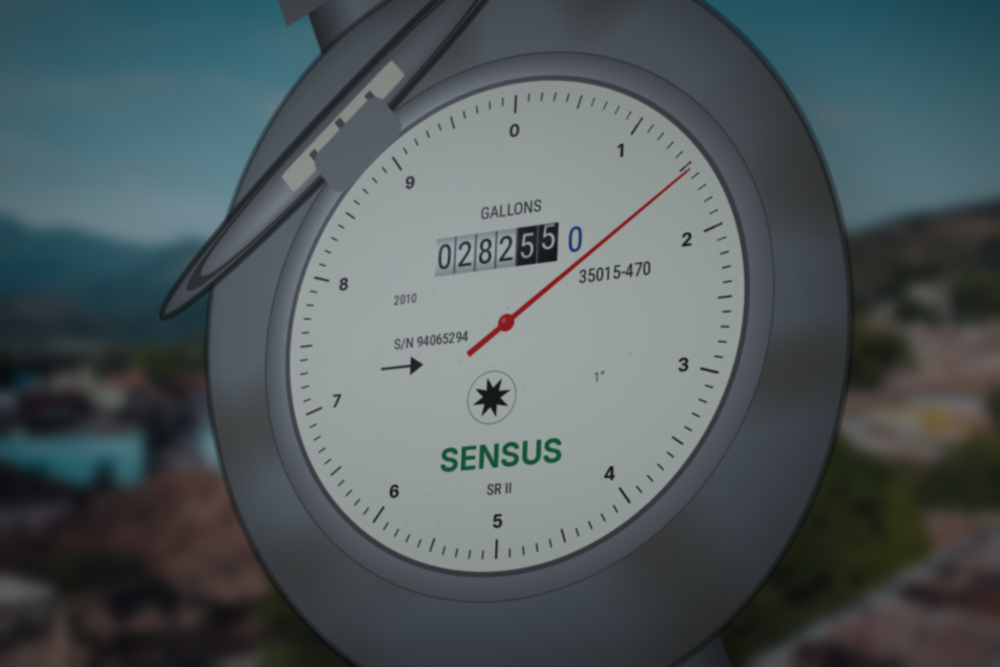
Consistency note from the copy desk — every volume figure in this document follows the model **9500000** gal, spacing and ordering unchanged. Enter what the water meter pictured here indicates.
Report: **282551.5** gal
